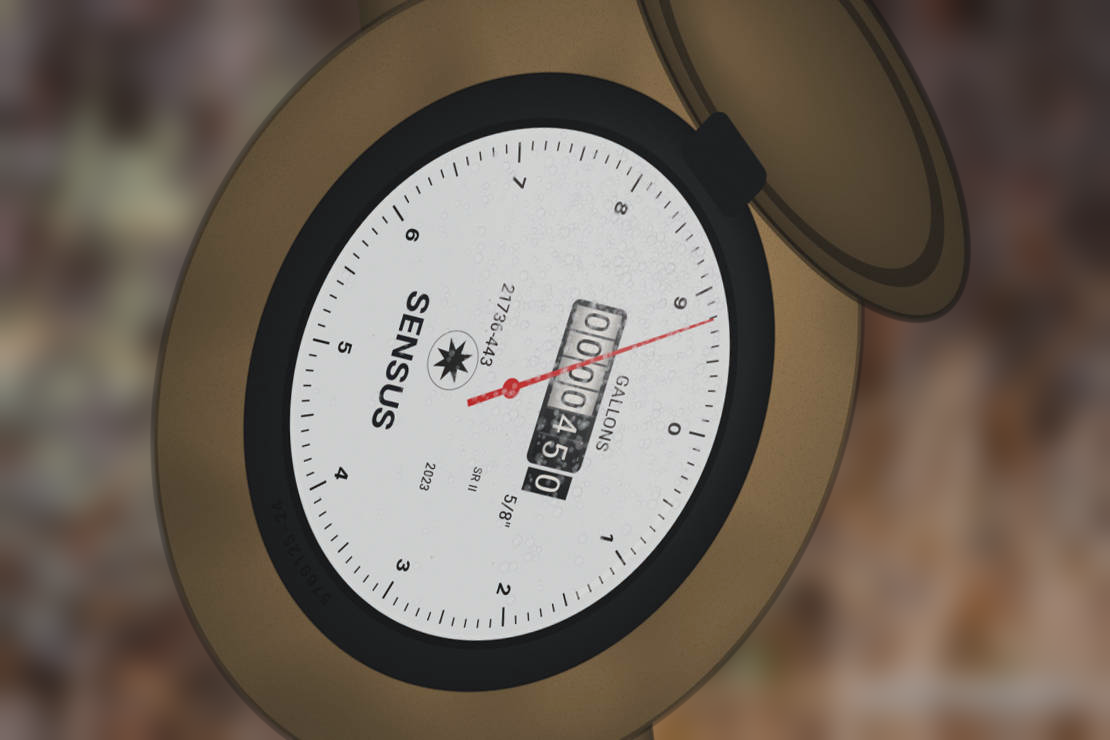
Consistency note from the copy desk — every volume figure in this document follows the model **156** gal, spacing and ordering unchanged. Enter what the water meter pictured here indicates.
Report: **449.2** gal
